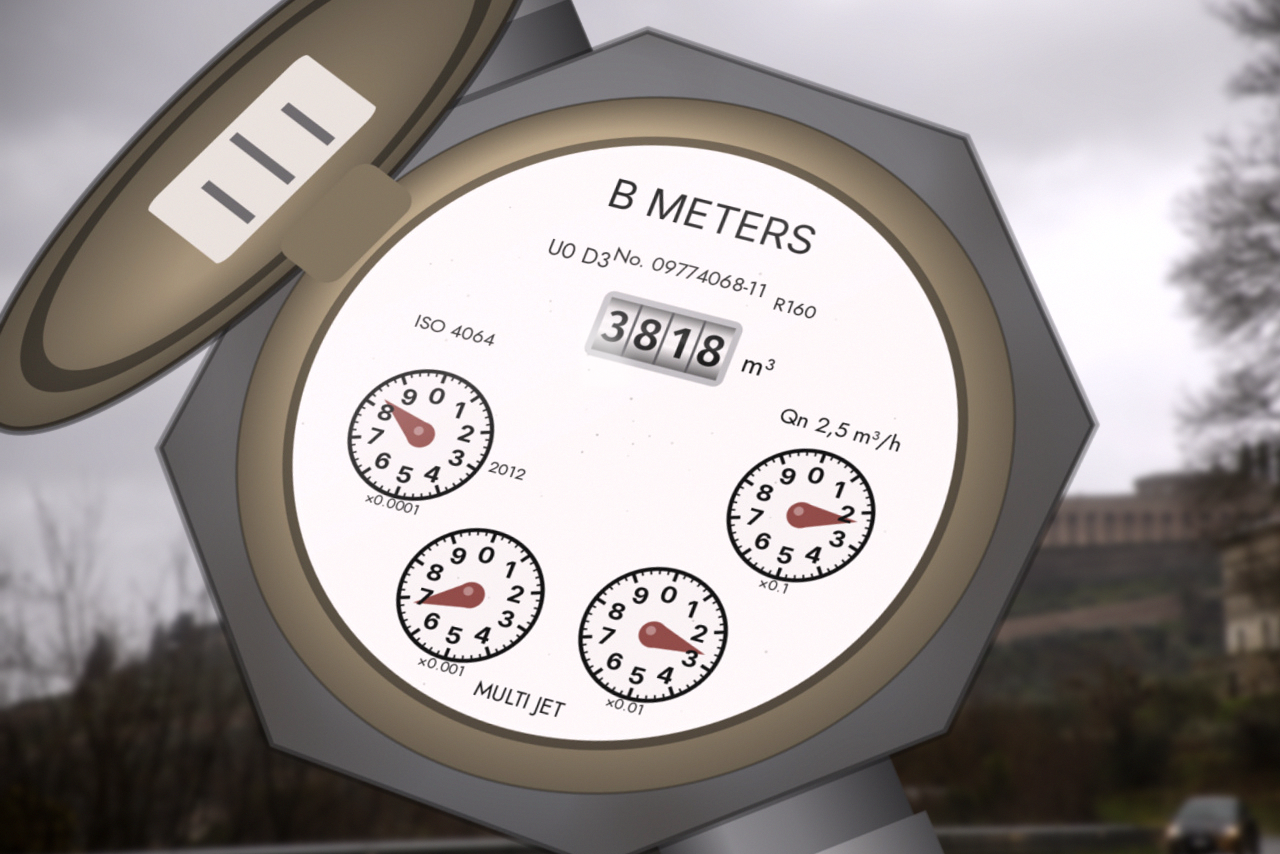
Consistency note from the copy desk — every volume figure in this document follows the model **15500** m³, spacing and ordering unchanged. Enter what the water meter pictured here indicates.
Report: **3818.2268** m³
